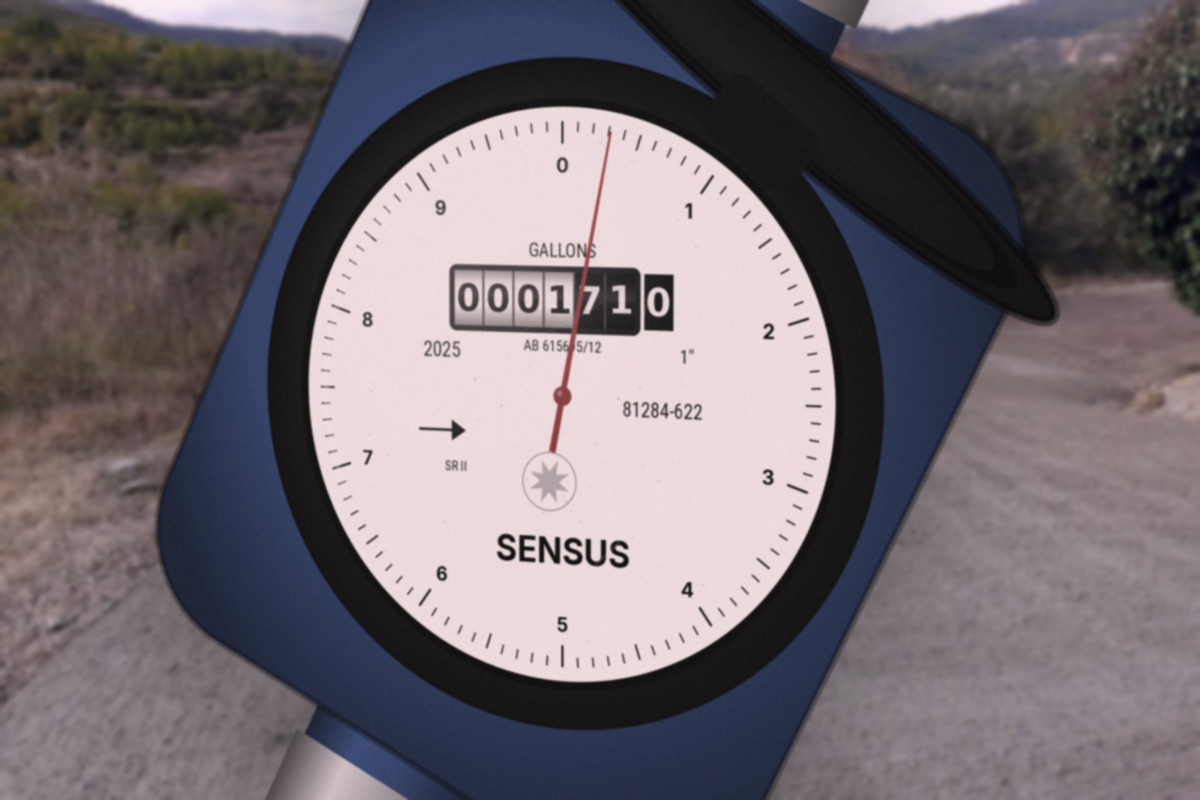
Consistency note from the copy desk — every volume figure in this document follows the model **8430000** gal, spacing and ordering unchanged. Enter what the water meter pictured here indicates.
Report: **1710.3** gal
